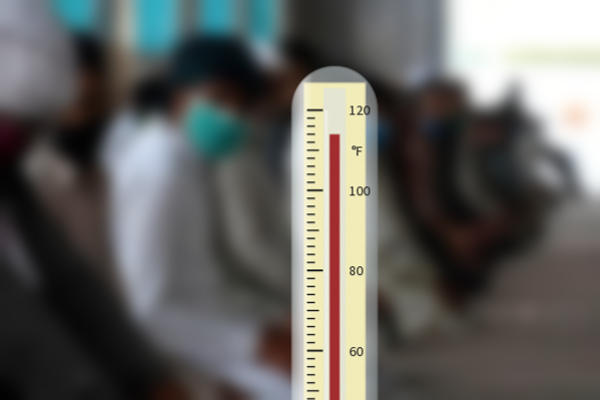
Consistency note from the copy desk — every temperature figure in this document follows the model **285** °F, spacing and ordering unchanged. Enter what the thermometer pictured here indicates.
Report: **114** °F
